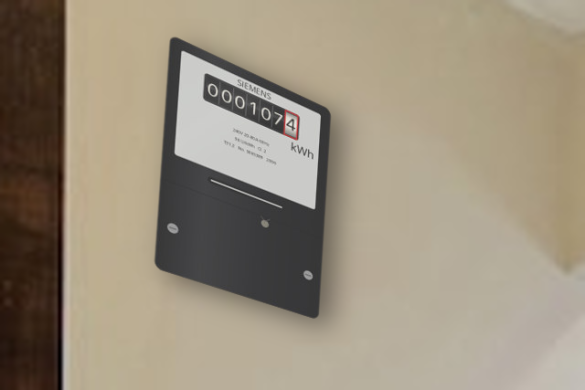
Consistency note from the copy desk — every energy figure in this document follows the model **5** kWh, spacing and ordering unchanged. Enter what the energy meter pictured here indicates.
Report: **107.4** kWh
